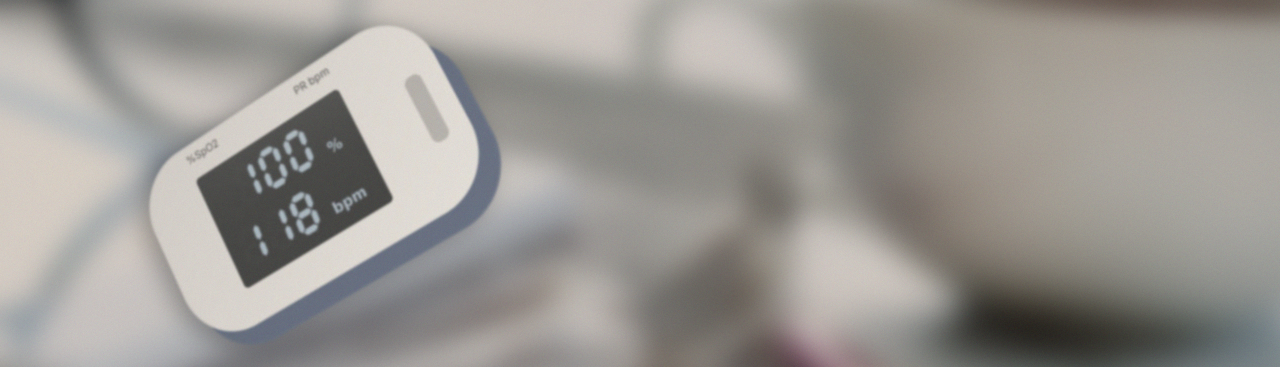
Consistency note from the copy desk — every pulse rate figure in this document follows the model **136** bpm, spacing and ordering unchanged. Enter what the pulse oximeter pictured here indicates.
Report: **118** bpm
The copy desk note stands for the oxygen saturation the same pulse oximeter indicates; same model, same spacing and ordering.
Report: **100** %
